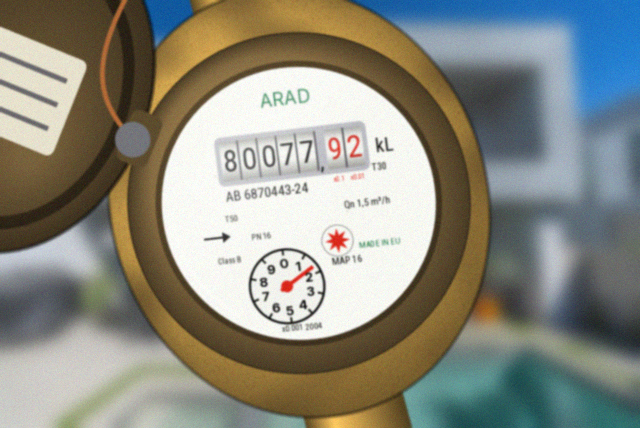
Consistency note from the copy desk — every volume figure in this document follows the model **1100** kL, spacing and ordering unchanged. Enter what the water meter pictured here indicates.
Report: **80077.921** kL
